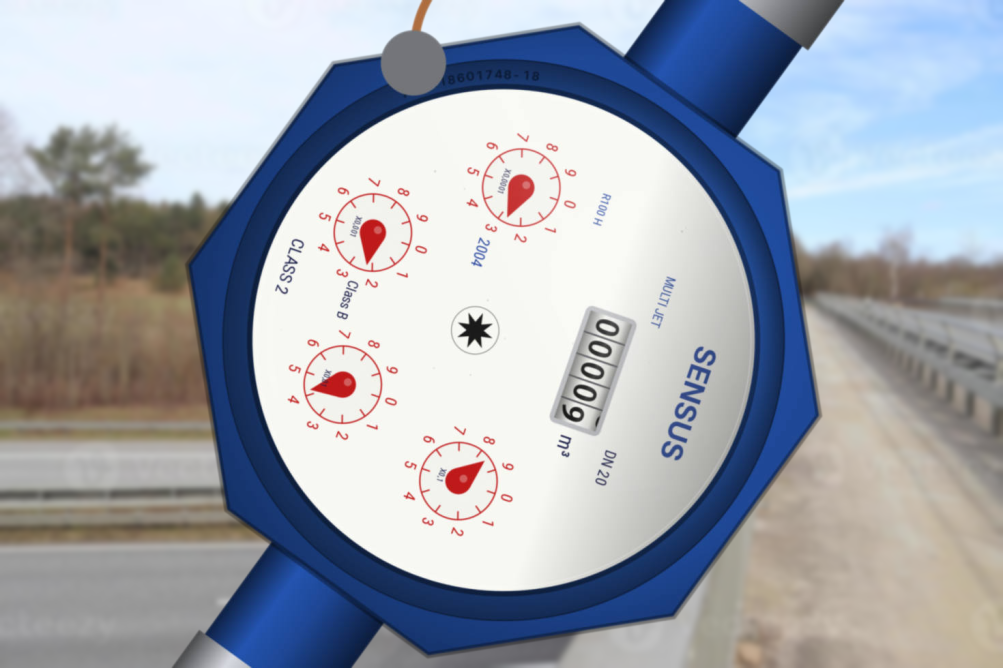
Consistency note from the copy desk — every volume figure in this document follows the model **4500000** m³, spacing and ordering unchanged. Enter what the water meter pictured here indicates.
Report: **8.8422** m³
